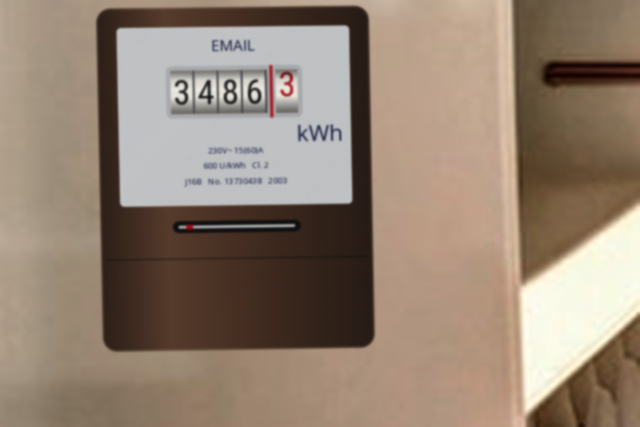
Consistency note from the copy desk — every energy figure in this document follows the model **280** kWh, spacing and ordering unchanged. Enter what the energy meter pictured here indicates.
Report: **3486.3** kWh
